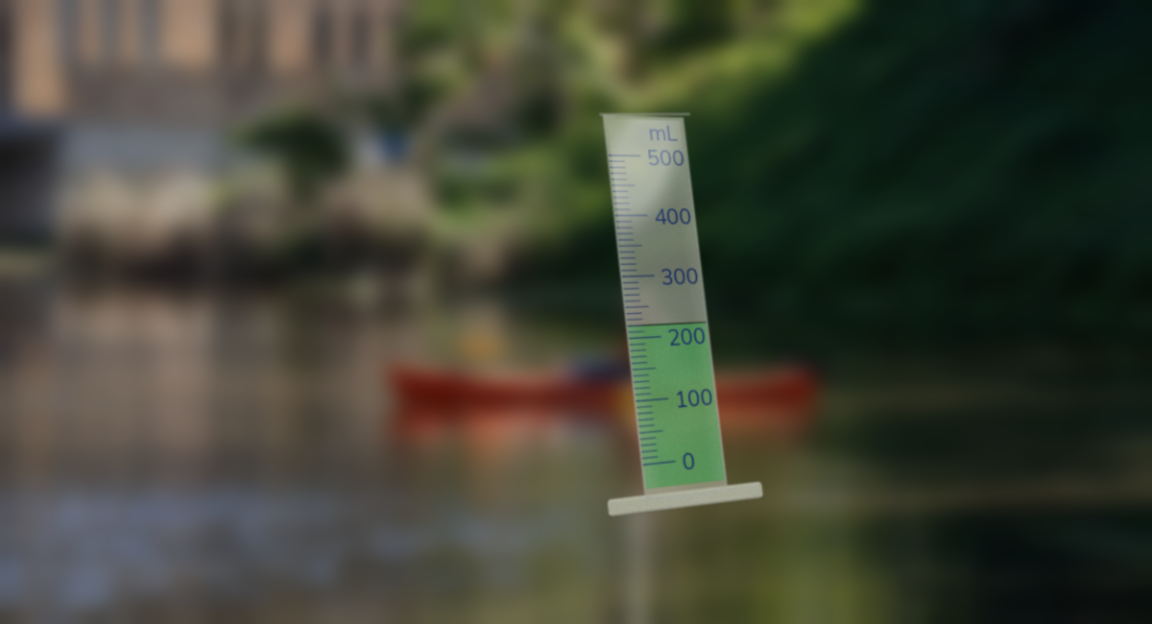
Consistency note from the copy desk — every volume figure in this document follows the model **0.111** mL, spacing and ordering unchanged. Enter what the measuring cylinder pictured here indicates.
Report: **220** mL
